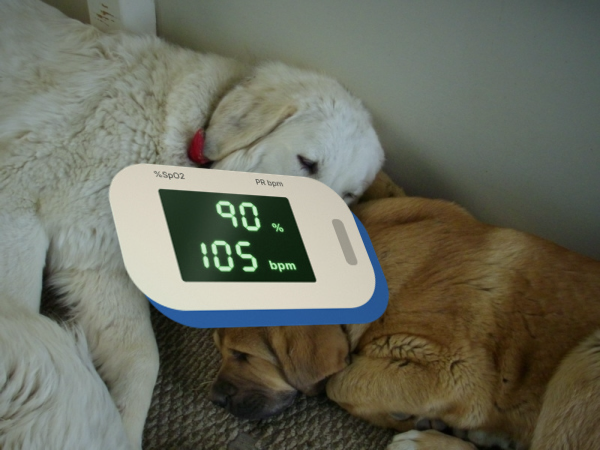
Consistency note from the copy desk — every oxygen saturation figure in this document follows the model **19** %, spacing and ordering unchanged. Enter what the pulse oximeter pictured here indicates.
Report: **90** %
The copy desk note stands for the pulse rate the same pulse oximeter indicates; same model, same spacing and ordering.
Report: **105** bpm
